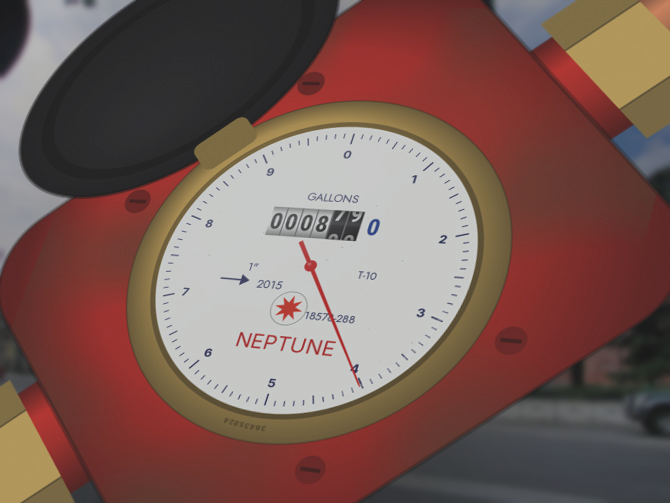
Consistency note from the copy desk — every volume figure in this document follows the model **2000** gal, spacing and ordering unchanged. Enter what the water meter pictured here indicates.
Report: **8794.0** gal
